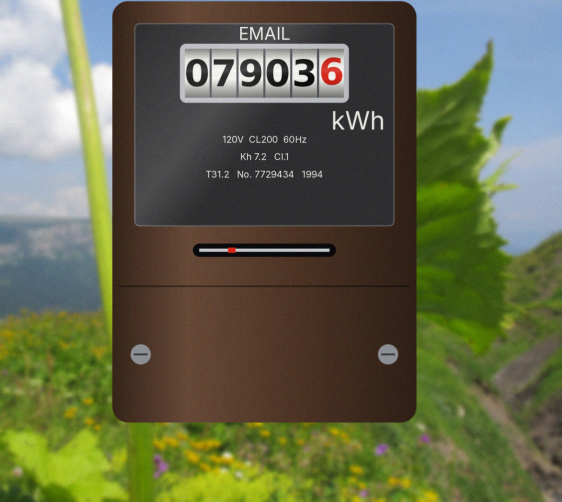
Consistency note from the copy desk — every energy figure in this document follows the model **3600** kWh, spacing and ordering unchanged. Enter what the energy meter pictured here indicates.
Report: **7903.6** kWh
